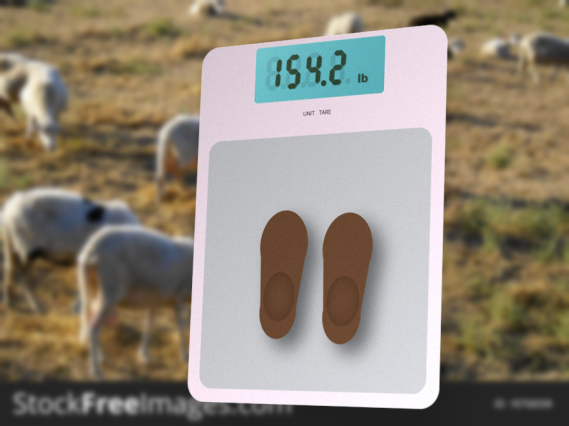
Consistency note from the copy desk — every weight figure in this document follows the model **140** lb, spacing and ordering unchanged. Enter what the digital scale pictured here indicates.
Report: **154.2** lb
